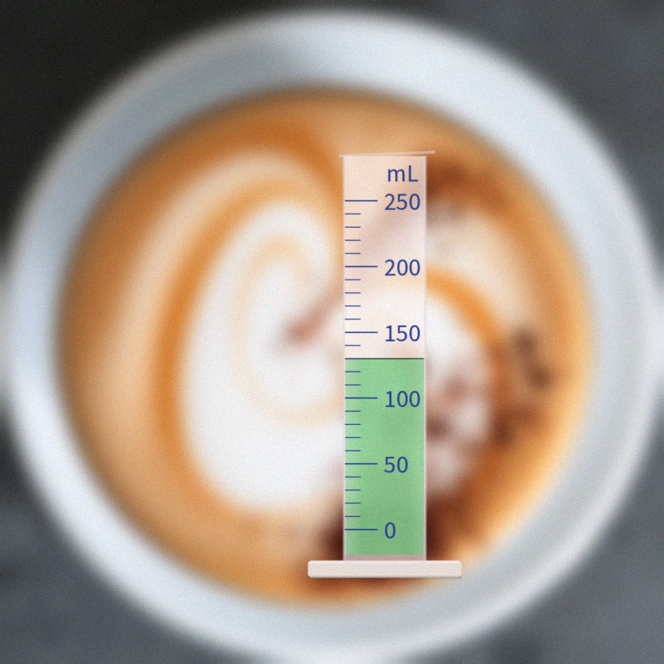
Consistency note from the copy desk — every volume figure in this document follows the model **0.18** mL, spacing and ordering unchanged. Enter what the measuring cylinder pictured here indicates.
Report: **130** mL
